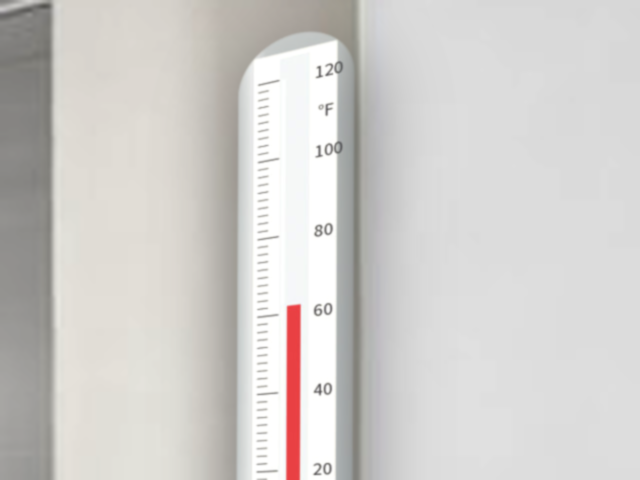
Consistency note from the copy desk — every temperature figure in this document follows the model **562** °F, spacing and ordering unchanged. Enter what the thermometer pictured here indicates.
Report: **62** °F
